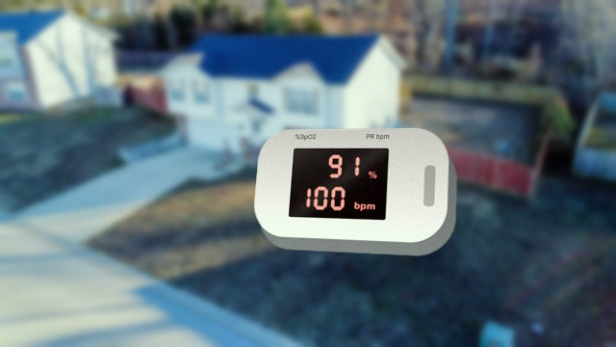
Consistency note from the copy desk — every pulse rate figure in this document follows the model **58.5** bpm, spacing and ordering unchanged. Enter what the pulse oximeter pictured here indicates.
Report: **100** bpm
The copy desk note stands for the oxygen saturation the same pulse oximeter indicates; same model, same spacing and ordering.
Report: **91** %
